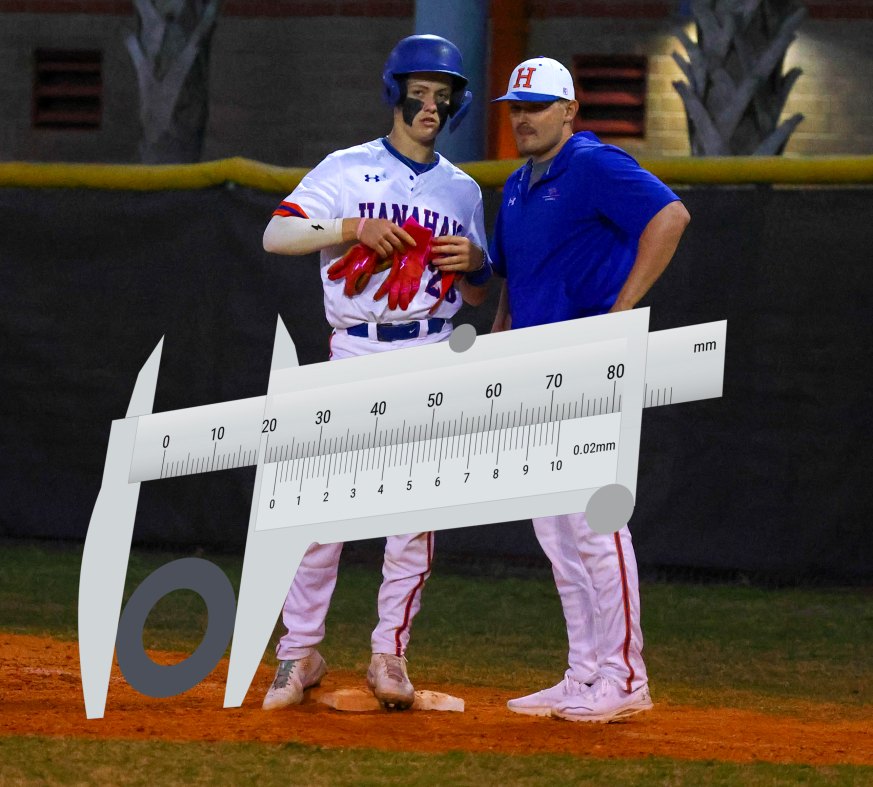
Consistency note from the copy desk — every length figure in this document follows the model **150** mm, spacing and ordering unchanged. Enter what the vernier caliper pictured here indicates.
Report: **22.6** mm
